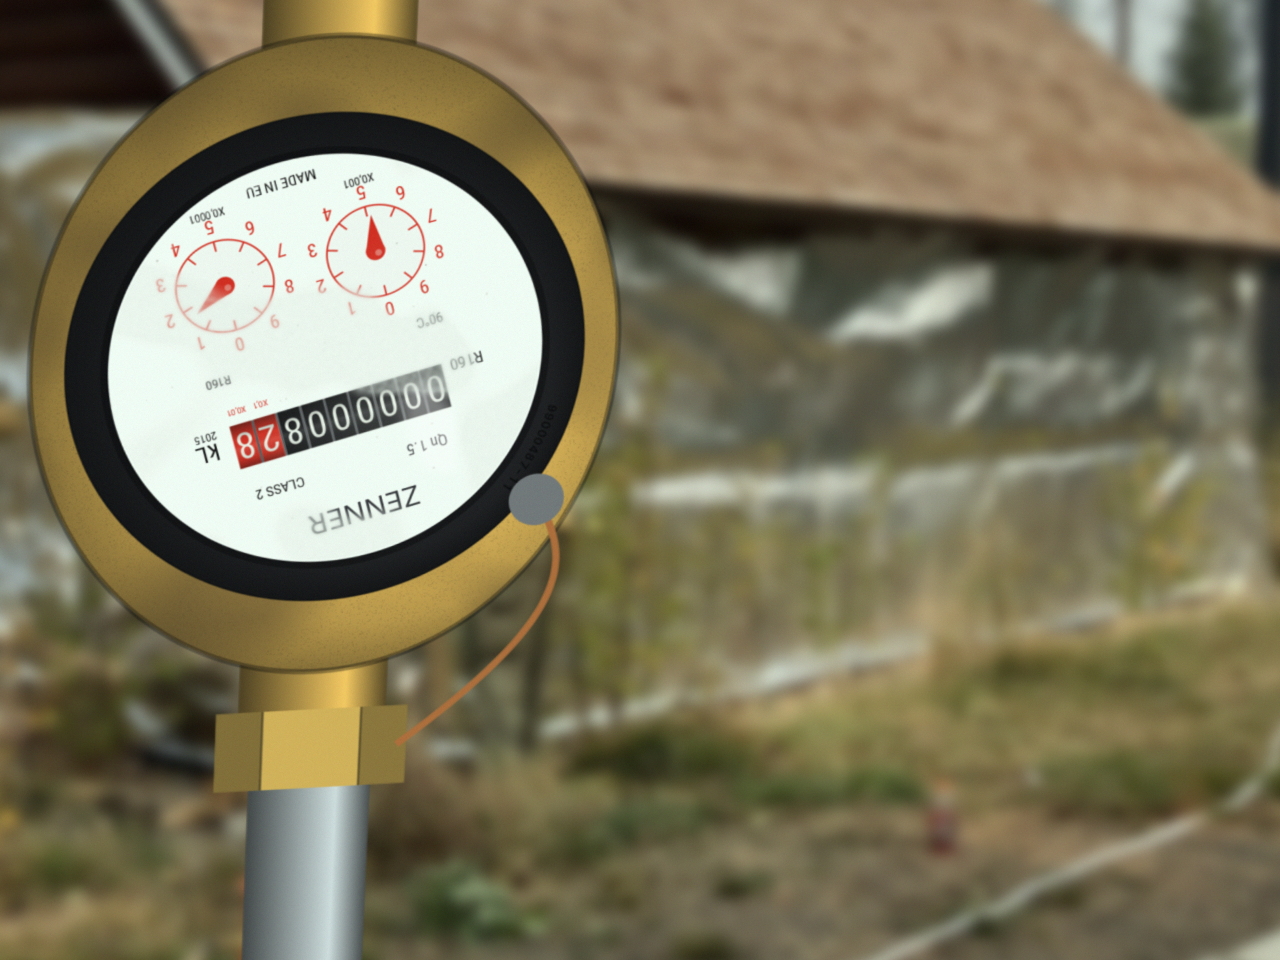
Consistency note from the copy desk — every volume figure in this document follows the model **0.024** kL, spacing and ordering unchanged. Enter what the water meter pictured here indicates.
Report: **8.2851** kL
